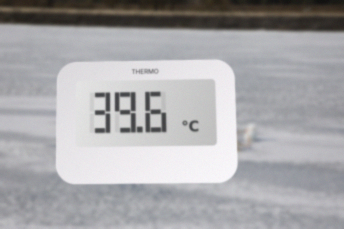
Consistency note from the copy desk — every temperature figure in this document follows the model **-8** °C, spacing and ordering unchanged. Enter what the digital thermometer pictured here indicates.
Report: **39.6** °C
